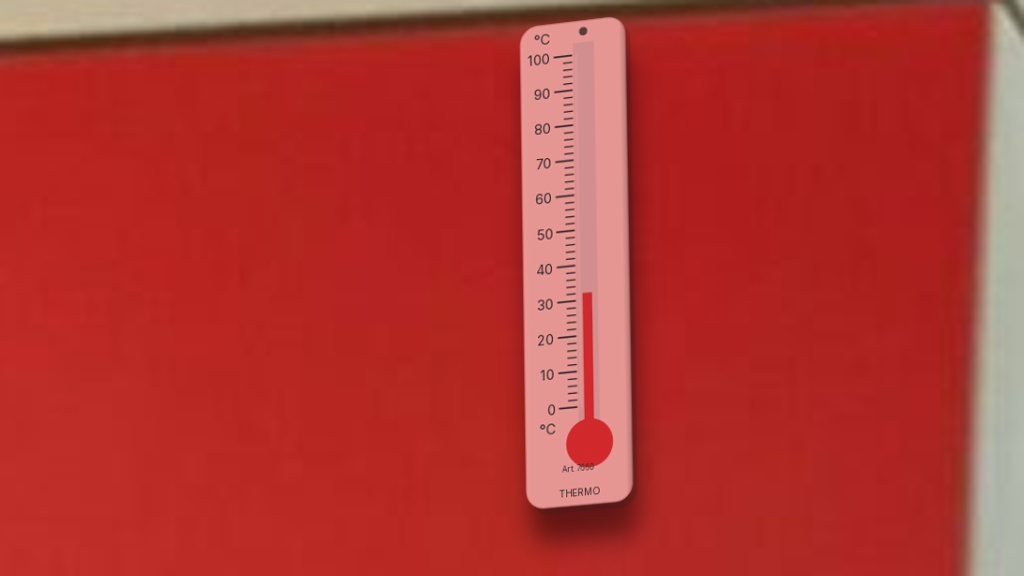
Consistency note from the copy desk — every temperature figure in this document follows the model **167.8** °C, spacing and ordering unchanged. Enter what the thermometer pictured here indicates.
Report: **32** °C
